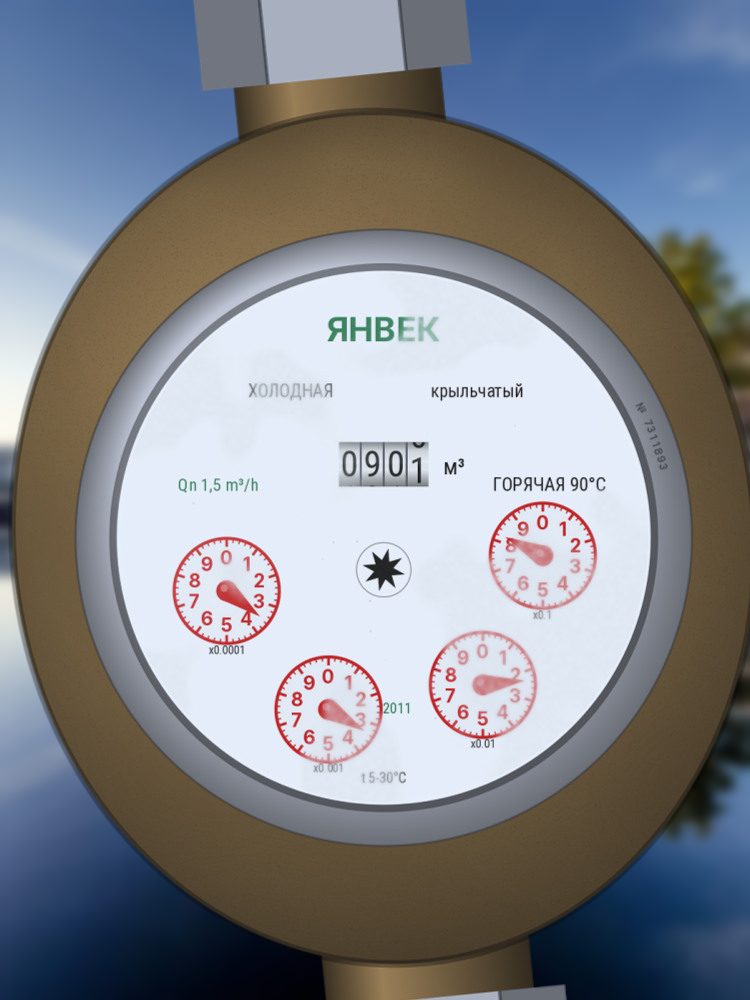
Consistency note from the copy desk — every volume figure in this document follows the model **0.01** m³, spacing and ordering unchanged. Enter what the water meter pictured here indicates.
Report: **900.8233** m³
